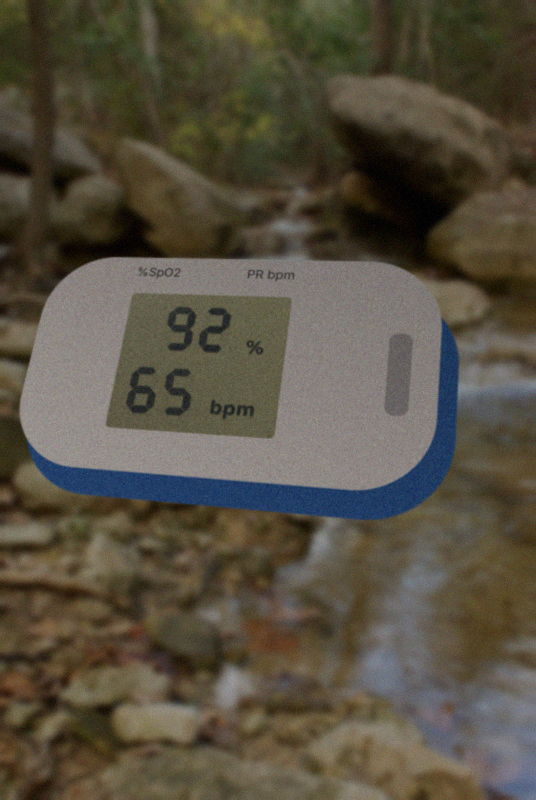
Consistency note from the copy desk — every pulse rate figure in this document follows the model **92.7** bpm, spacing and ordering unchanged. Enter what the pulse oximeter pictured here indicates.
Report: **65** bpm
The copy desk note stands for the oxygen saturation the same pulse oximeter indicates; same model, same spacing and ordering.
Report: **92** %
